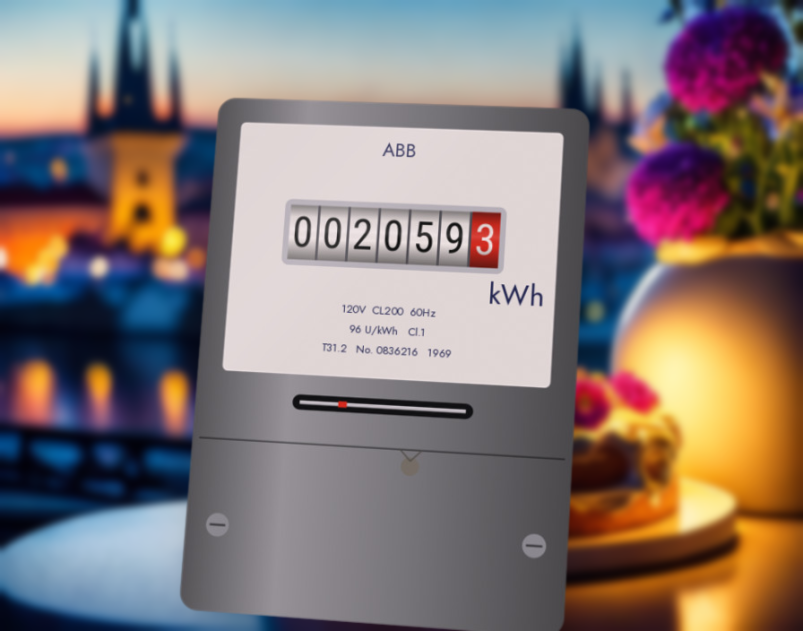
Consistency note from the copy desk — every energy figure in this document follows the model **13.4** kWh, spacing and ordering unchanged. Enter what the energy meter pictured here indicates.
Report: **2059.3** kWh
